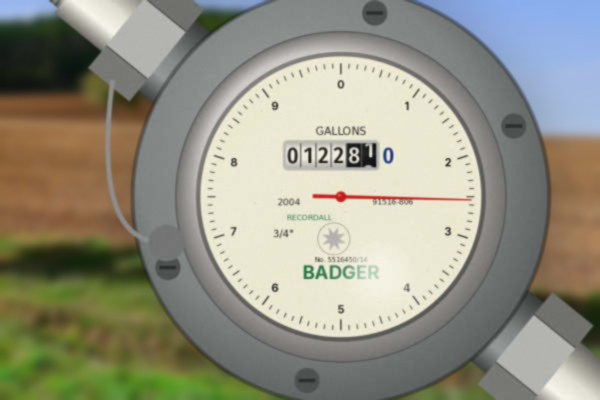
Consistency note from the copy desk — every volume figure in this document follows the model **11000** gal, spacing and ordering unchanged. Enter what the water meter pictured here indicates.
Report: **122812.5** gal
